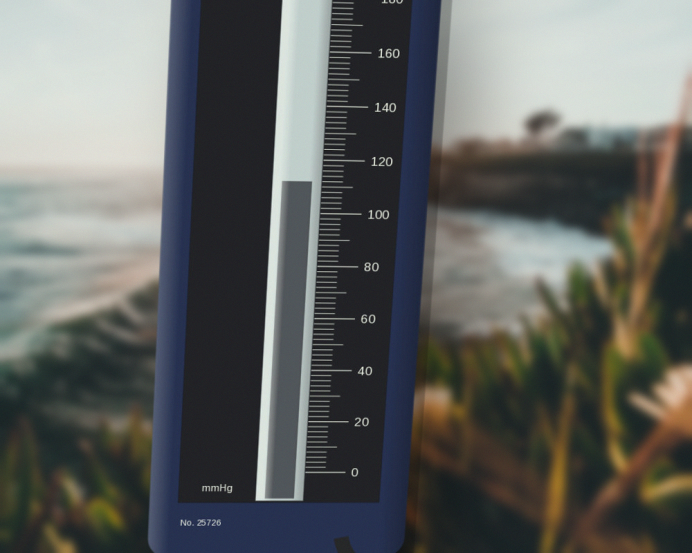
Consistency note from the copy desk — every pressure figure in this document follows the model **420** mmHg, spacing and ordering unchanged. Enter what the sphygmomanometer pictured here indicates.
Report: **112** mmHg
